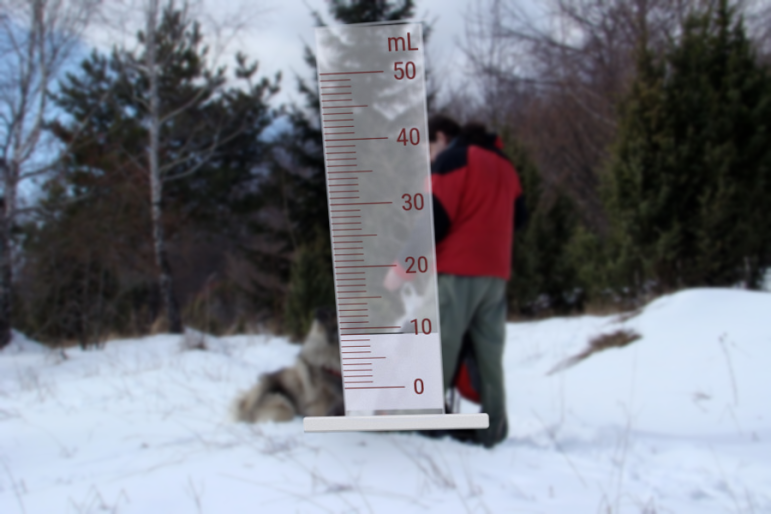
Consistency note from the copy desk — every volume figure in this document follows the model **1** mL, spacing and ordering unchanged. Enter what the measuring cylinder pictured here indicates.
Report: **9** mL
